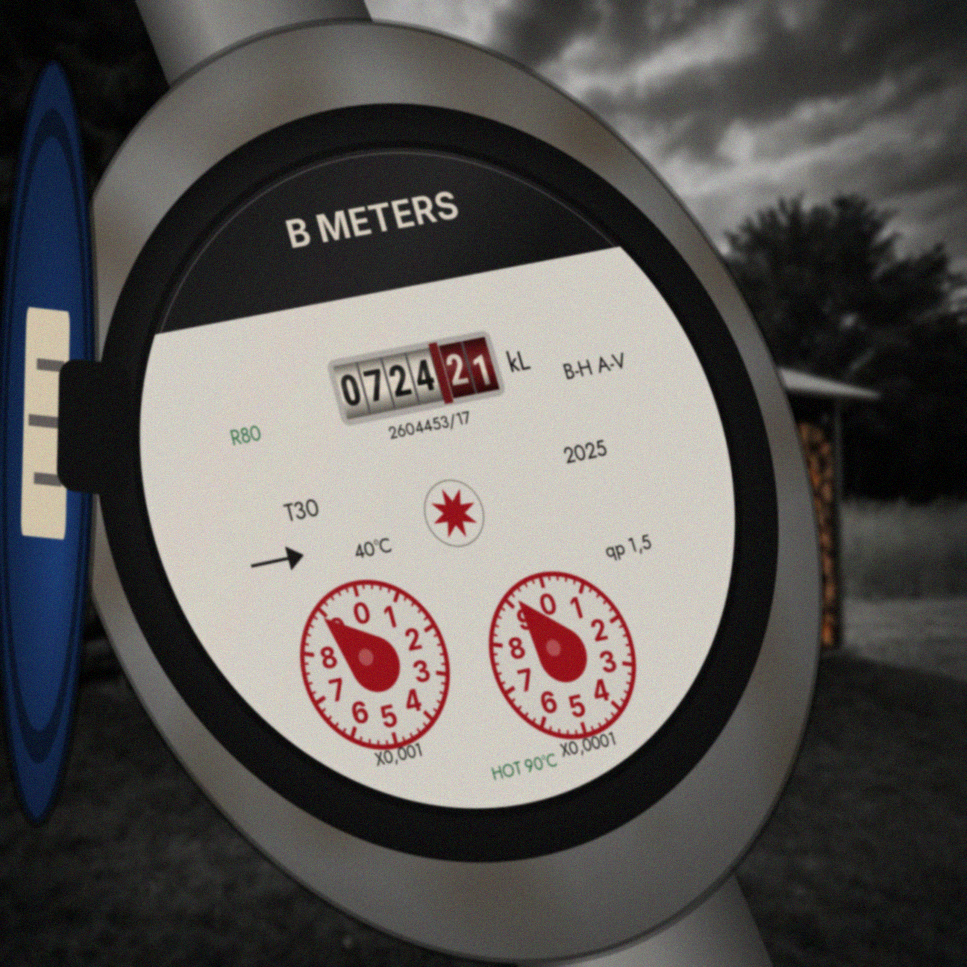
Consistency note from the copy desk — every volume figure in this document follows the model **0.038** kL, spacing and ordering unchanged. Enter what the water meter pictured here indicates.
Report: **724.2089** kL
